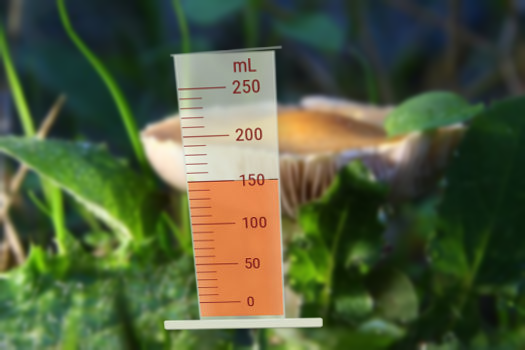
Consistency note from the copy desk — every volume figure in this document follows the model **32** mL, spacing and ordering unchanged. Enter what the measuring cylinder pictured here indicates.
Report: **150** mL
